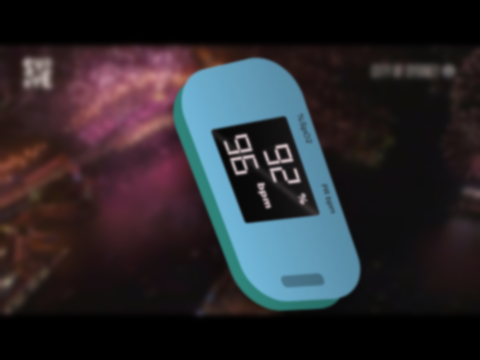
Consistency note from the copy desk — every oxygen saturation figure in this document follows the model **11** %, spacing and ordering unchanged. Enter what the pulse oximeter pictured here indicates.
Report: **92** %
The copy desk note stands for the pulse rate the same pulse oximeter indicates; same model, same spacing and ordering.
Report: **96** bpm
